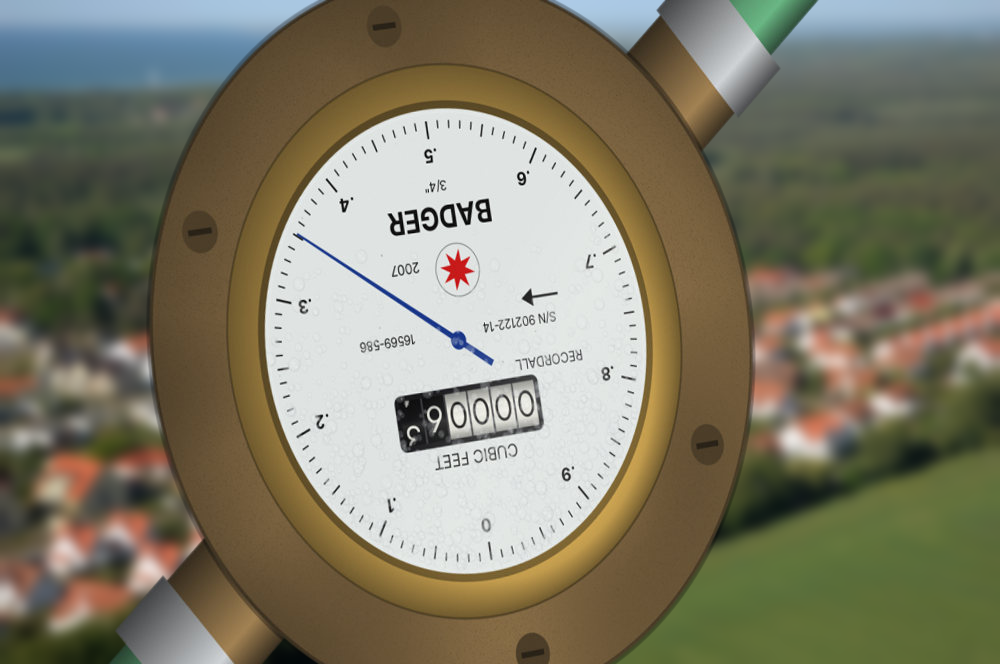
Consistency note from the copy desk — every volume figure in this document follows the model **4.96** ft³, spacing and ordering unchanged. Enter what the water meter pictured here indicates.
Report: **63.35** ft³
